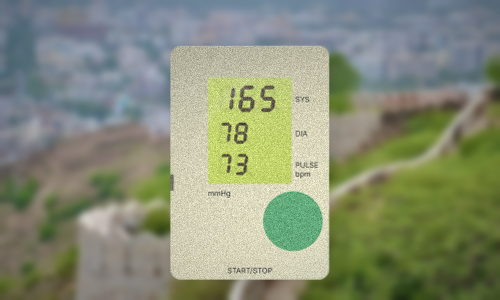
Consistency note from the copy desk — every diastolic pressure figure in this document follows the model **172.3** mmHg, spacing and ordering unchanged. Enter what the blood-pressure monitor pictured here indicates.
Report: **78** mmHg
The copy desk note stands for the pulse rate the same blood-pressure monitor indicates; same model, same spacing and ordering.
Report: **73** bpm
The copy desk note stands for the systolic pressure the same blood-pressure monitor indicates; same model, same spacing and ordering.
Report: **165** mmHg
